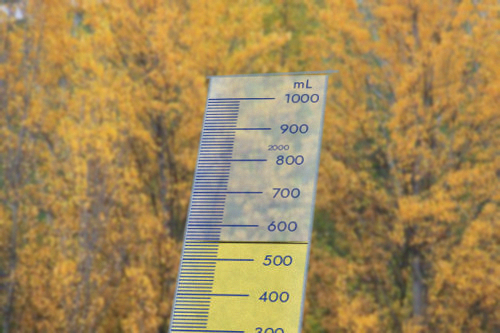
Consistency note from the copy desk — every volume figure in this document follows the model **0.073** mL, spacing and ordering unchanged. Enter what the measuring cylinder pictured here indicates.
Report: **550** mL
